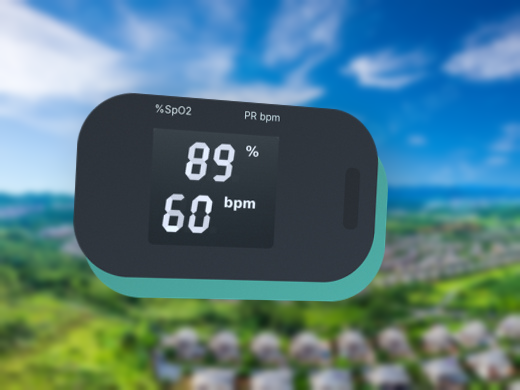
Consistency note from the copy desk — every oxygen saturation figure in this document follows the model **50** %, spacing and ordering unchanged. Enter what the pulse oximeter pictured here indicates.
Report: **89** %
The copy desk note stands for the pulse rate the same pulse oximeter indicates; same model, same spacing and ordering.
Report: **60** bpm
